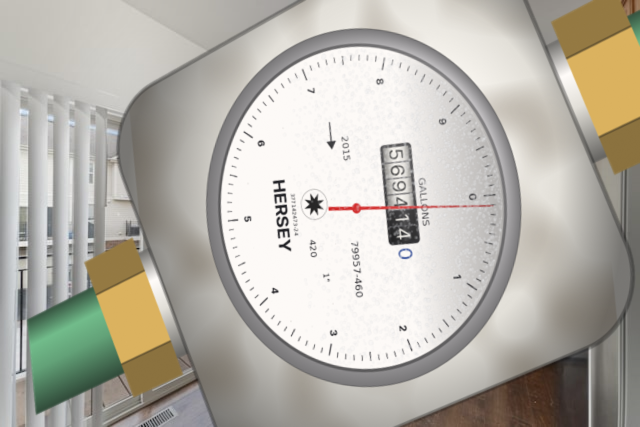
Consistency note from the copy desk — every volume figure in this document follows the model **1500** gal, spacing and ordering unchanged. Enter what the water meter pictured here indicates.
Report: **5694140.1** gal
